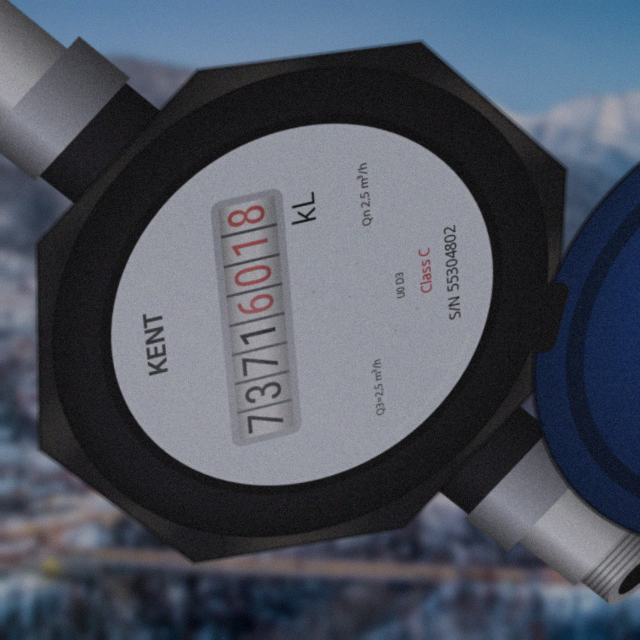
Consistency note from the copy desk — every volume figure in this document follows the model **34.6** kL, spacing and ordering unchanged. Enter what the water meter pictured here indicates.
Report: **7371.6018** kL
